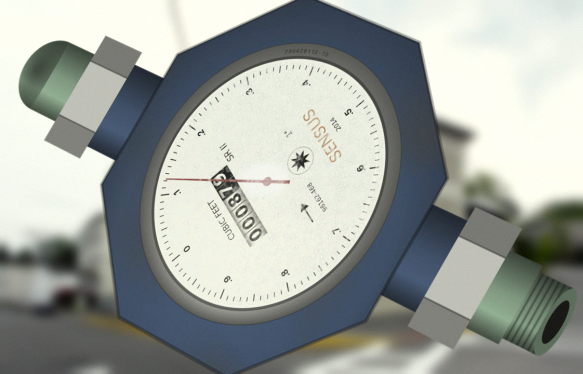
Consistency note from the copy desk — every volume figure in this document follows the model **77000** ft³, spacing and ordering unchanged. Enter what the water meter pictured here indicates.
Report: **879.12** ft³
